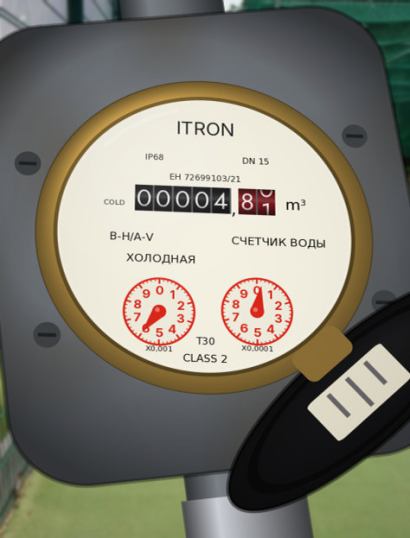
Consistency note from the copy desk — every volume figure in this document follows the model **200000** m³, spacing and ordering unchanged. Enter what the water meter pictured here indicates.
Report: **4.8060** m³
